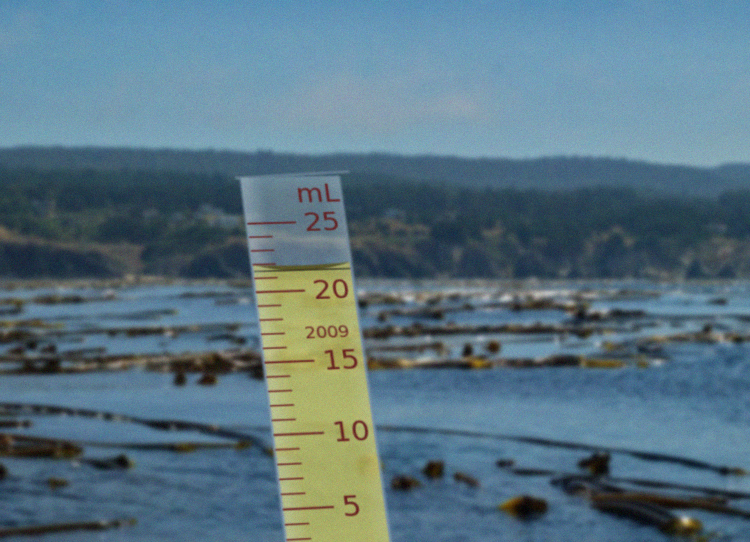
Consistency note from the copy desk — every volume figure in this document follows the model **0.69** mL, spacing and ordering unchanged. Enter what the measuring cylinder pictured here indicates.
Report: **21.5** mL
